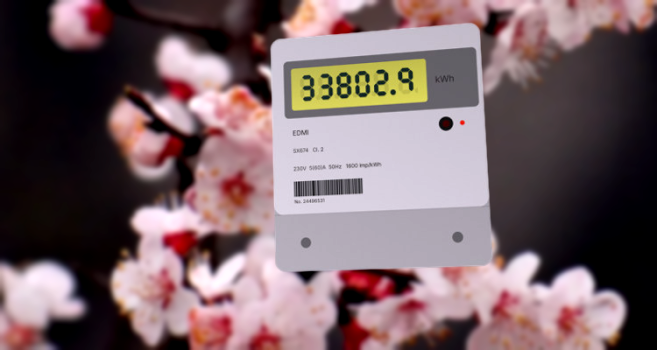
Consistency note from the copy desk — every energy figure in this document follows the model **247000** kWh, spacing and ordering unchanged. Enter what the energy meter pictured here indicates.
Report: **33802.9** kWh
